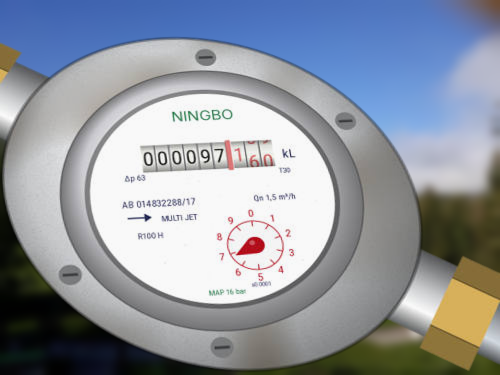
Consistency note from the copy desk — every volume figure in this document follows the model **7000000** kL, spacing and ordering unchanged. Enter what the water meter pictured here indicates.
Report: **97.1596** kL
